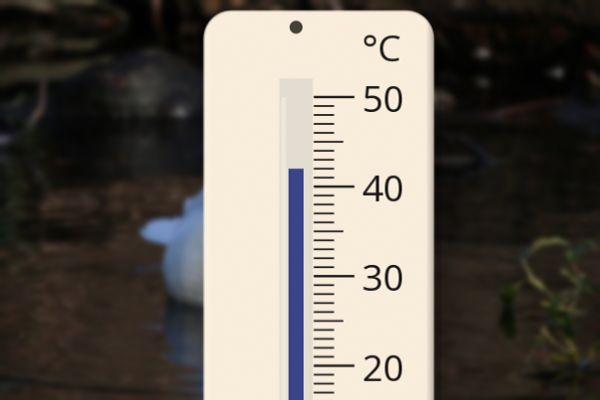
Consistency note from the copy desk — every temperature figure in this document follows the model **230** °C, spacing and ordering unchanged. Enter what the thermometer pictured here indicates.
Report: **42** °C
